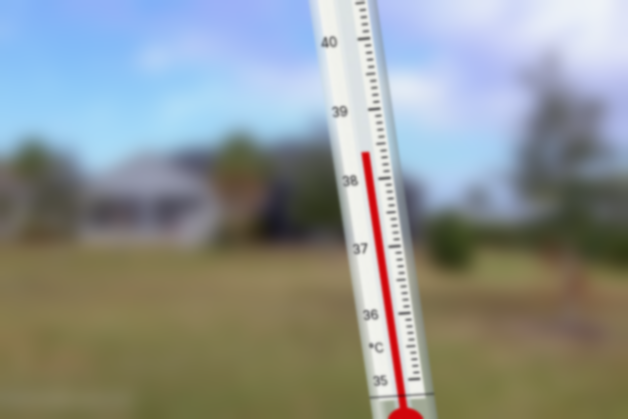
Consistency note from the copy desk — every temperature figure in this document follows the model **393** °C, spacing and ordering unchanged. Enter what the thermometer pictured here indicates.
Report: **38.4** °C
